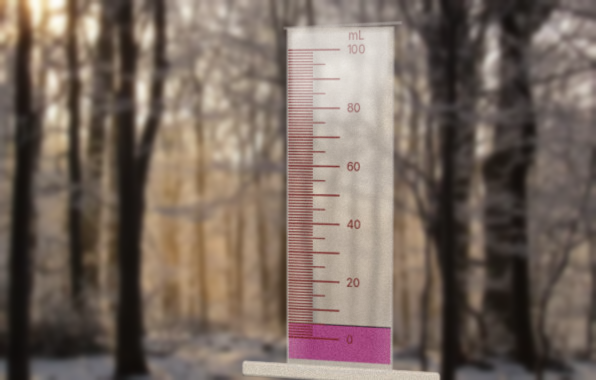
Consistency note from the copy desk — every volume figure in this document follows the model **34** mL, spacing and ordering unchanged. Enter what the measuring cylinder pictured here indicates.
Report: **5** mL
